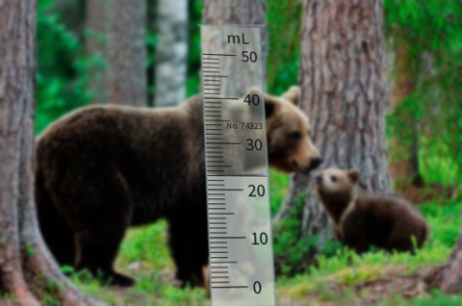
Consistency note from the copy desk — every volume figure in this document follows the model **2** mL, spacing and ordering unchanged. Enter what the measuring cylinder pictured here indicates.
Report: **23** mL
